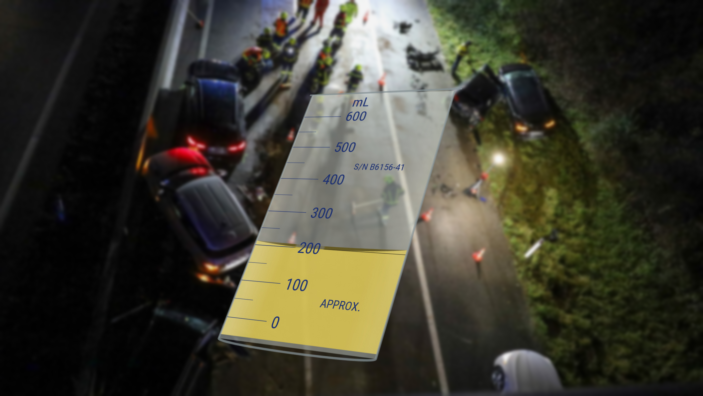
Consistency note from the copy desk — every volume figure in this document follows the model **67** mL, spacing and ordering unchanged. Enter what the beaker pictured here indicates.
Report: **200** mL
